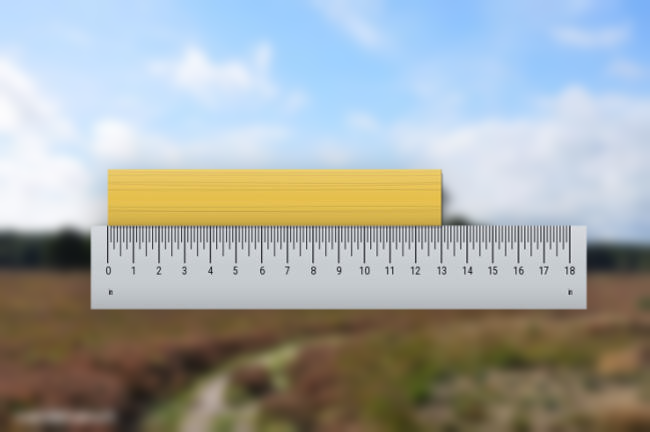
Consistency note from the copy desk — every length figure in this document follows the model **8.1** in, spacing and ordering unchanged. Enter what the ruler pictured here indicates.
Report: **13** in
